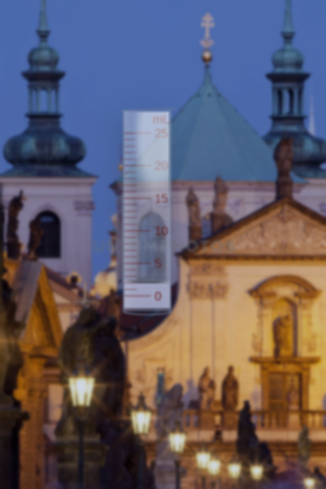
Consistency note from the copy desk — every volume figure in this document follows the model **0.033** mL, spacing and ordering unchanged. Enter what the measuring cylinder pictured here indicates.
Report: **2** mL
